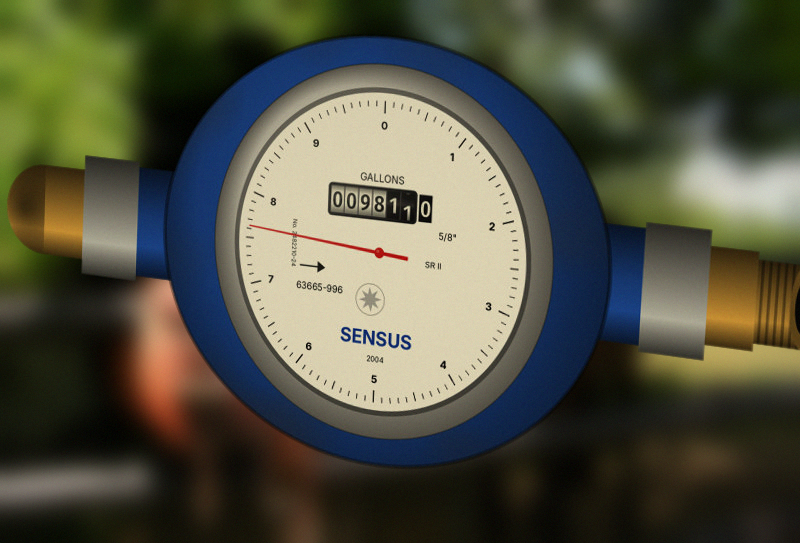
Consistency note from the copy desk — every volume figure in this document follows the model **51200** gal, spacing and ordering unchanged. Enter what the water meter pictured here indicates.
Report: **98107.6** gal
